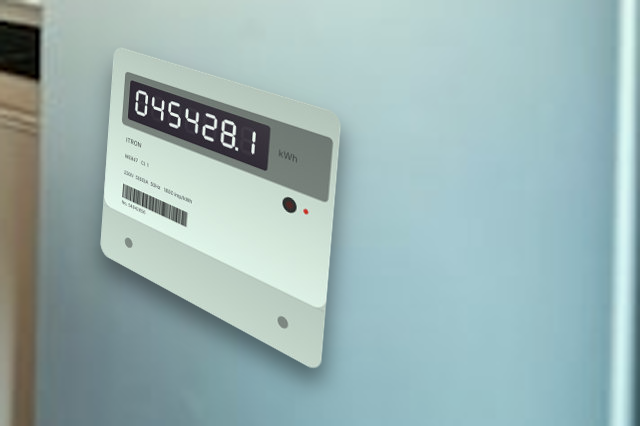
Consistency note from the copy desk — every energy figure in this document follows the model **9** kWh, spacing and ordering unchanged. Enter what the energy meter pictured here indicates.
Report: **45428.1** kWh
